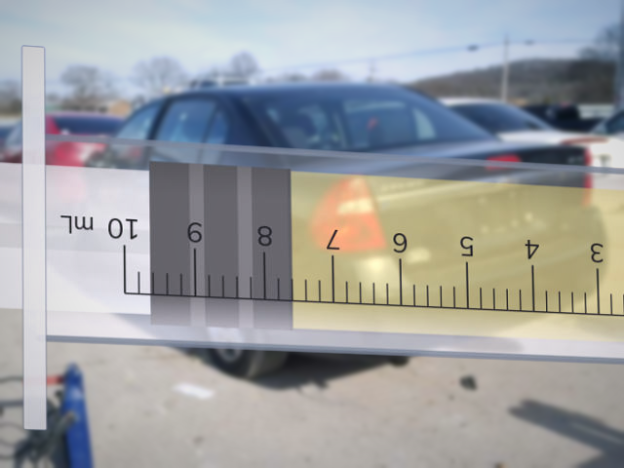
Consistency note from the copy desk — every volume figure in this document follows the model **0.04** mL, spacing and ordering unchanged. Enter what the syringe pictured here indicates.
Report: **7.6** mL
